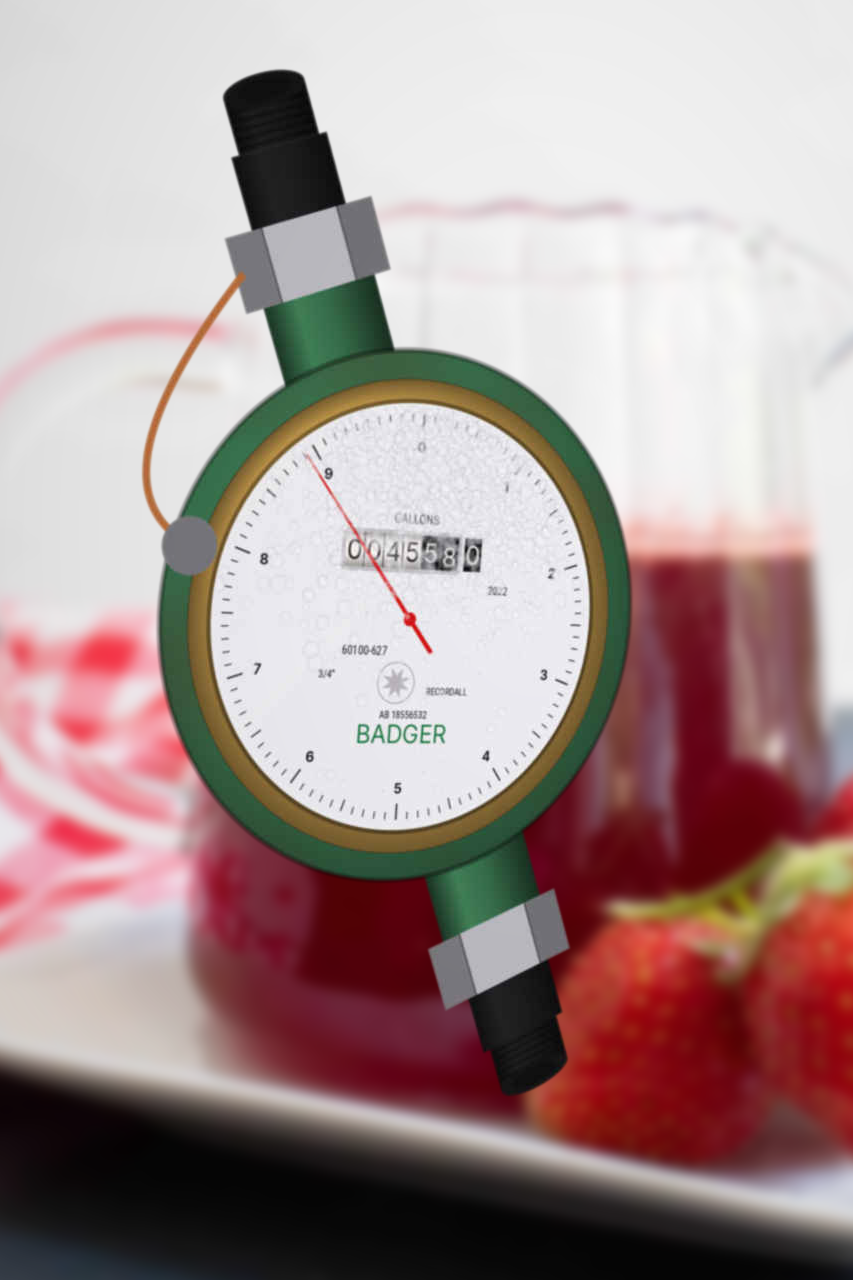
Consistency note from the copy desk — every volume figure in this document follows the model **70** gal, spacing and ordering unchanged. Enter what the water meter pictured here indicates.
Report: **45578.9** gal
